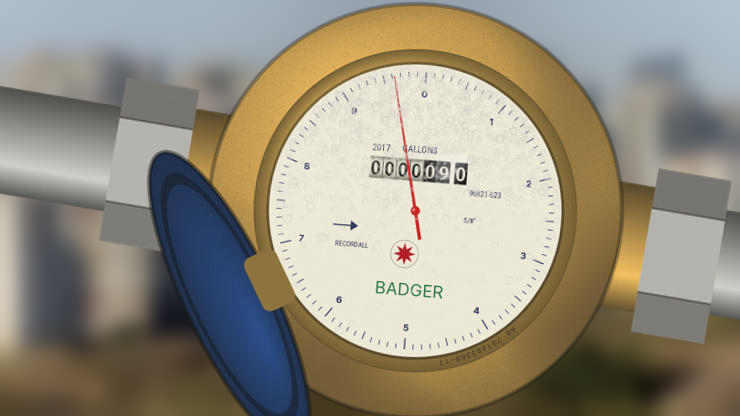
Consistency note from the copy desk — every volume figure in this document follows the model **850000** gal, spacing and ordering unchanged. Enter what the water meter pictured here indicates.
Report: **89.6** gal
